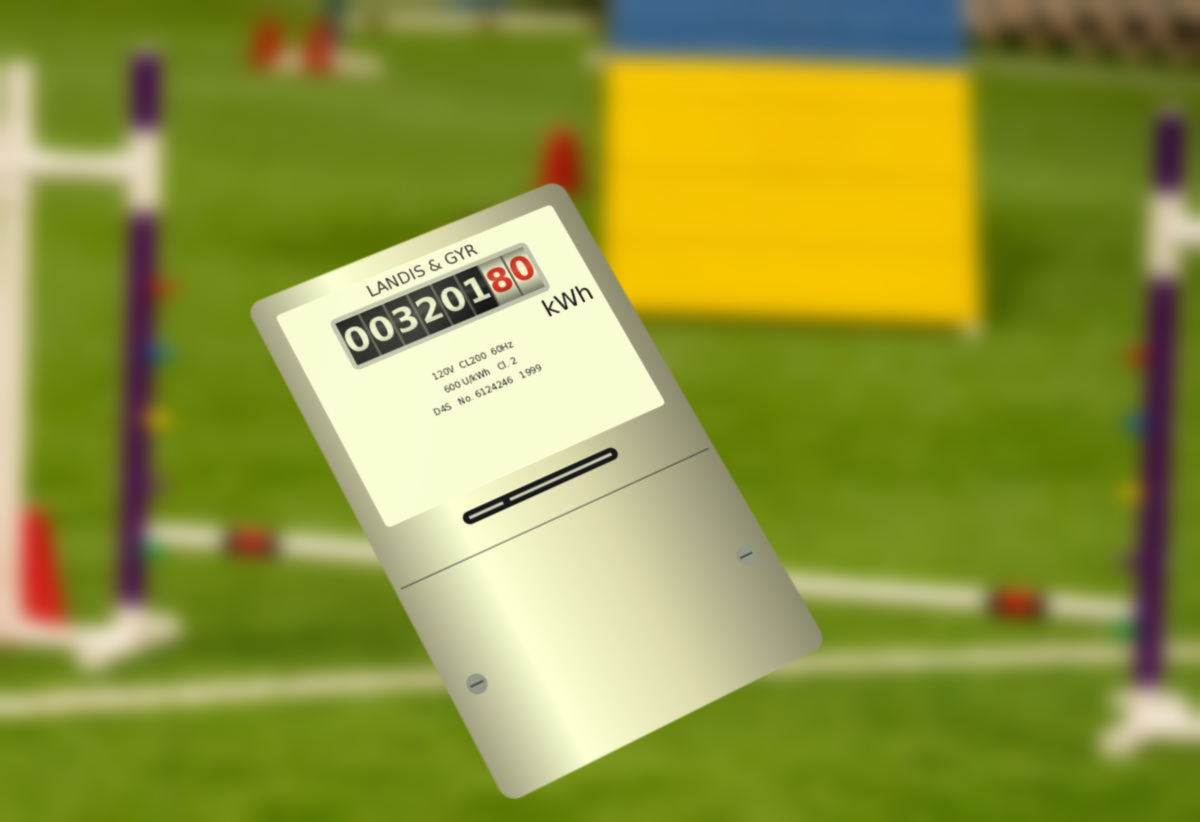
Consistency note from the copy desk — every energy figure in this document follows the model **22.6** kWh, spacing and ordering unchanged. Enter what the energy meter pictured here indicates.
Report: **3201.80** kWh
